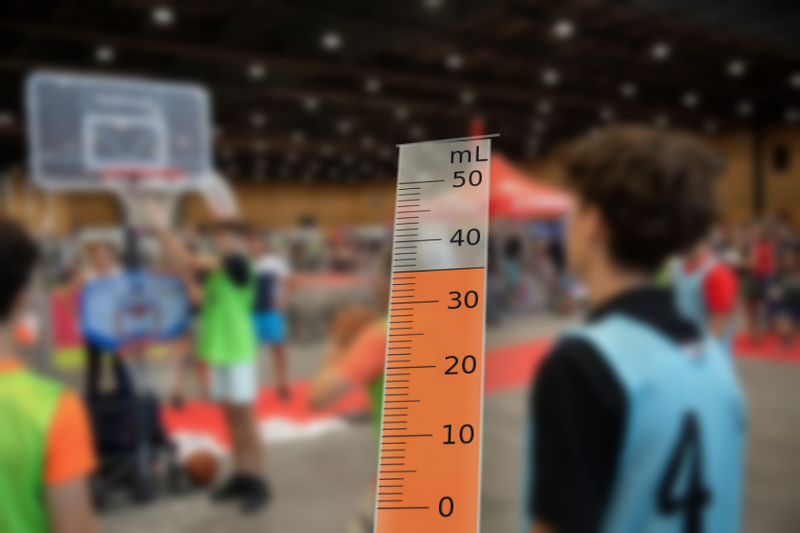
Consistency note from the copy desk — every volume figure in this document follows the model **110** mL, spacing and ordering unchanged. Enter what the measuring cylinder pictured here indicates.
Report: **35** mL
